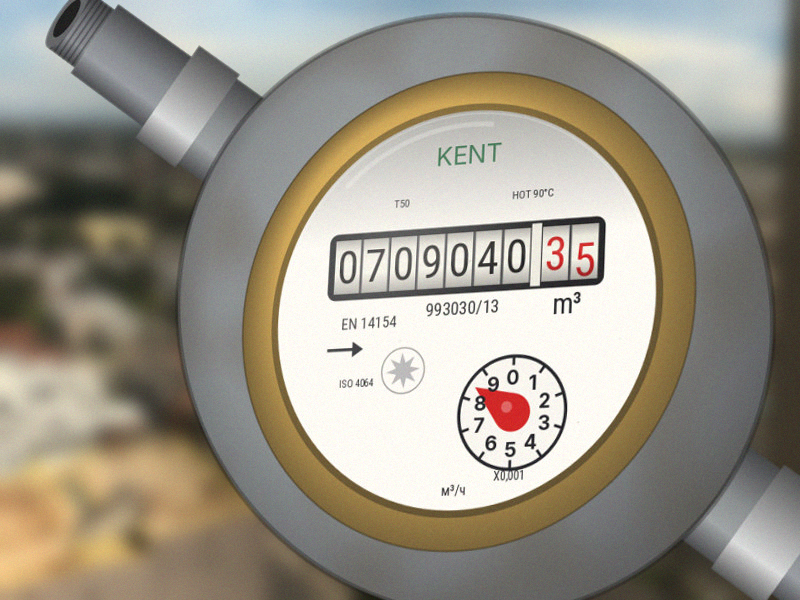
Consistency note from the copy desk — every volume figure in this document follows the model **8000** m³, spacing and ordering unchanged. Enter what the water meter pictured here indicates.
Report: **709040.348** m³
